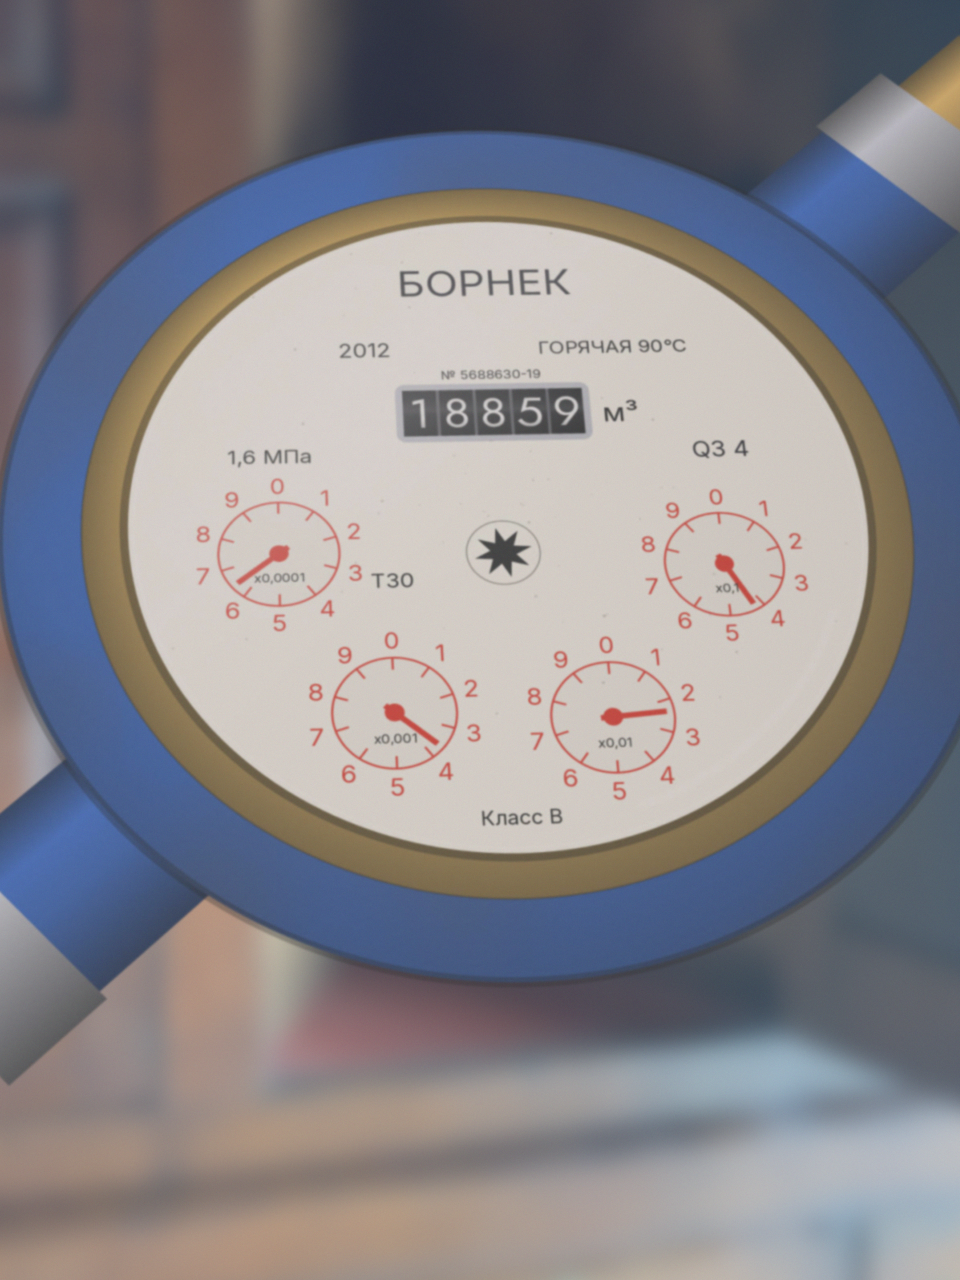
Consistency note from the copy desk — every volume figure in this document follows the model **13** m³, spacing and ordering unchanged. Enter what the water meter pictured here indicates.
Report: **18859.4236** m³
